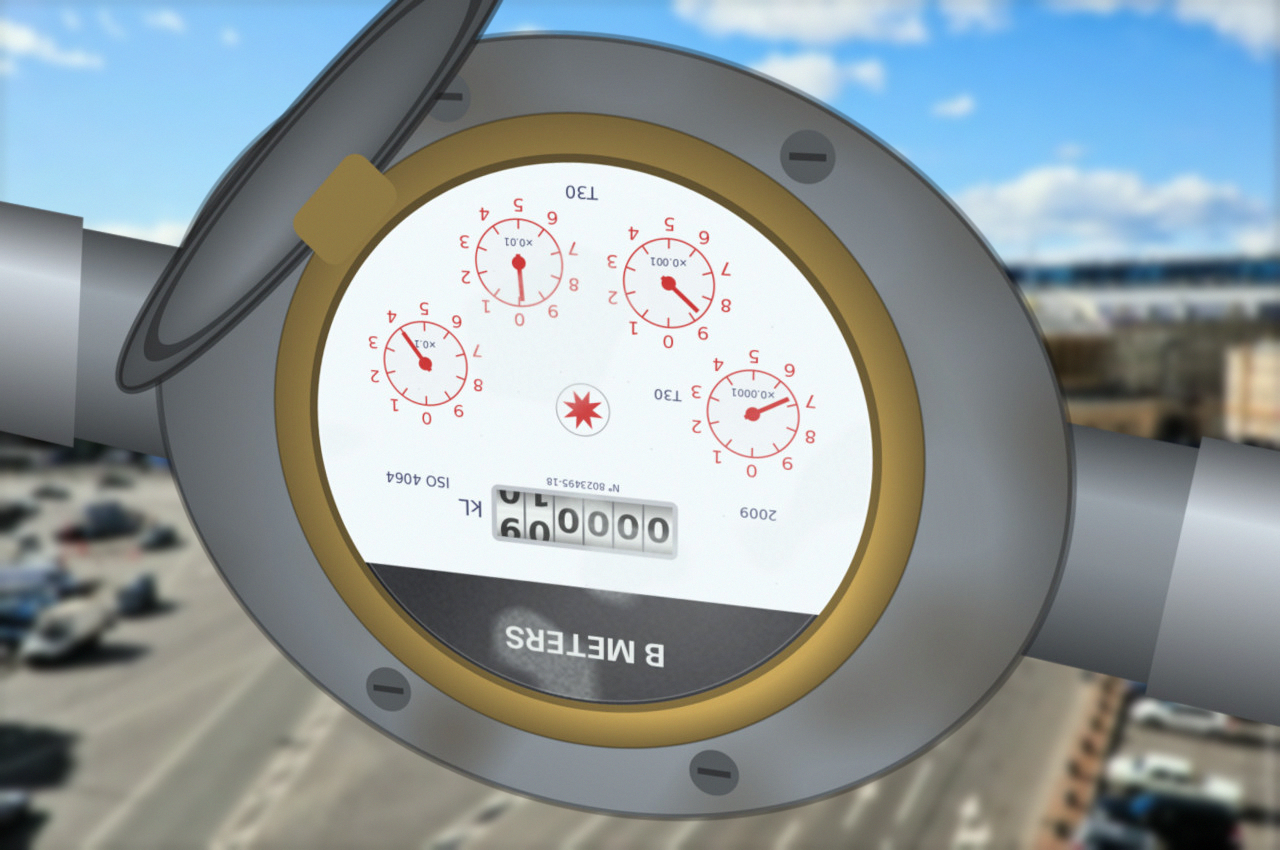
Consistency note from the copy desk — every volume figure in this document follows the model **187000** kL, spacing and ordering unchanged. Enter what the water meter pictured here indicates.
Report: **9.3986** kL
